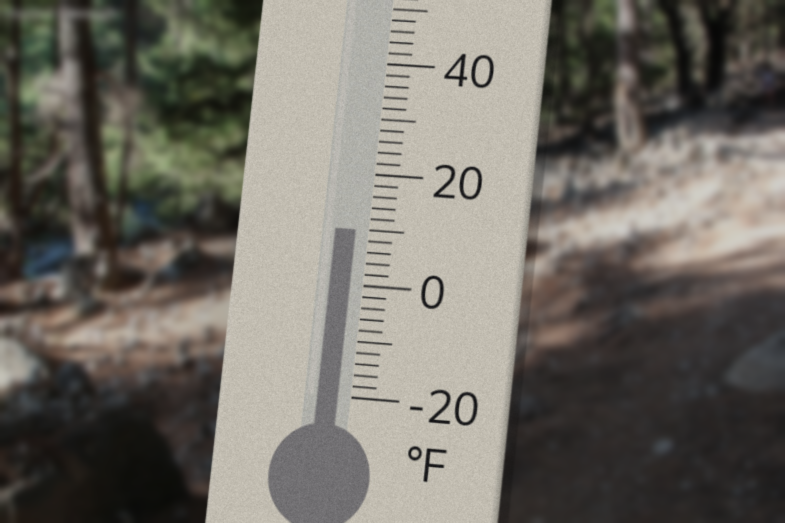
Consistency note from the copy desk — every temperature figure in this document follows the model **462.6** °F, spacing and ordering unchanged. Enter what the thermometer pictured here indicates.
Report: **10** °F
